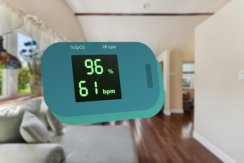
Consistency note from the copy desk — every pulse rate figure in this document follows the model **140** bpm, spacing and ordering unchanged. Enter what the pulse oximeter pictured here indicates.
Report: **61** bpm
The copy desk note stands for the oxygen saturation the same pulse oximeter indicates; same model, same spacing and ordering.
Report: **96** %
